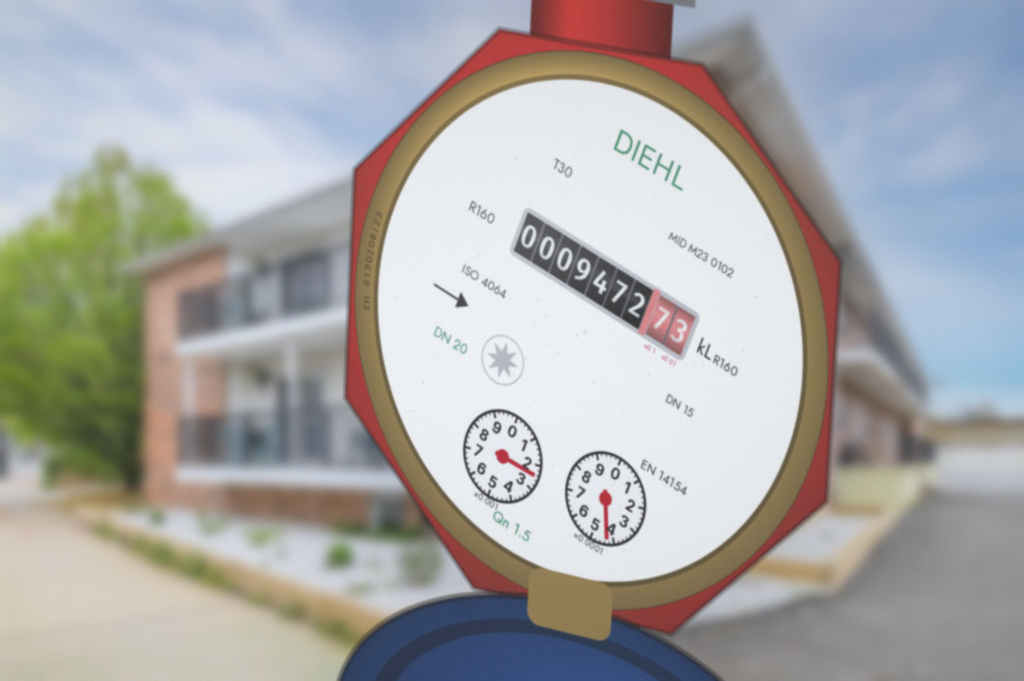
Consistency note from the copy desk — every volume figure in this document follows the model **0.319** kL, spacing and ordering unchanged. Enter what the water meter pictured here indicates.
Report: **9472.7324** kL
